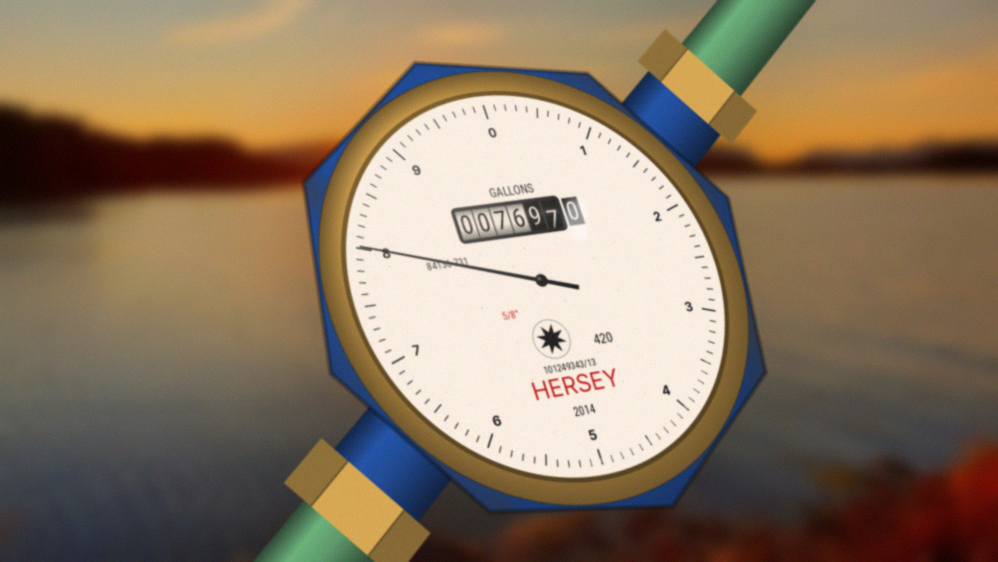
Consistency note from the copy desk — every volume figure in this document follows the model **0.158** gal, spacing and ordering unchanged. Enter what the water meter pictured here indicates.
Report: **76968.0** gal
